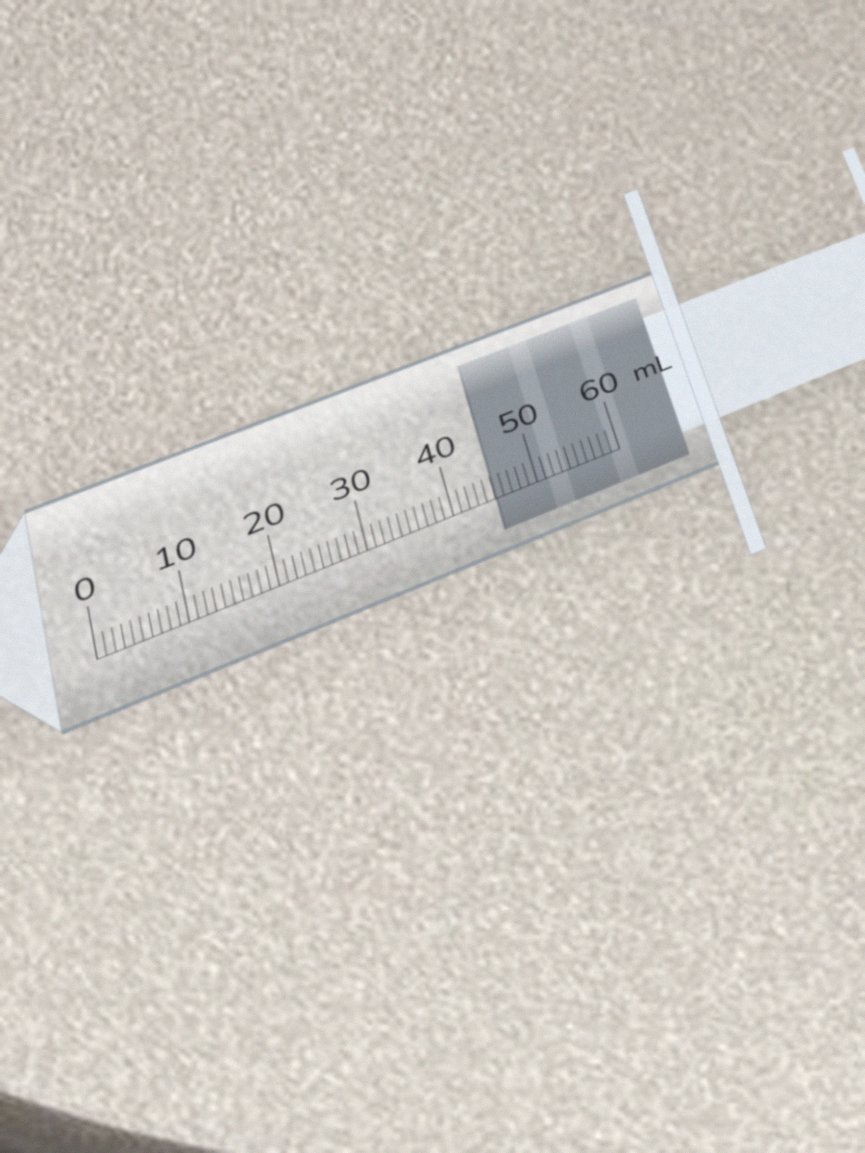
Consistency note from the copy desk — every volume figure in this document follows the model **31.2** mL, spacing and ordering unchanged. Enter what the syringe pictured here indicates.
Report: **45** mL
